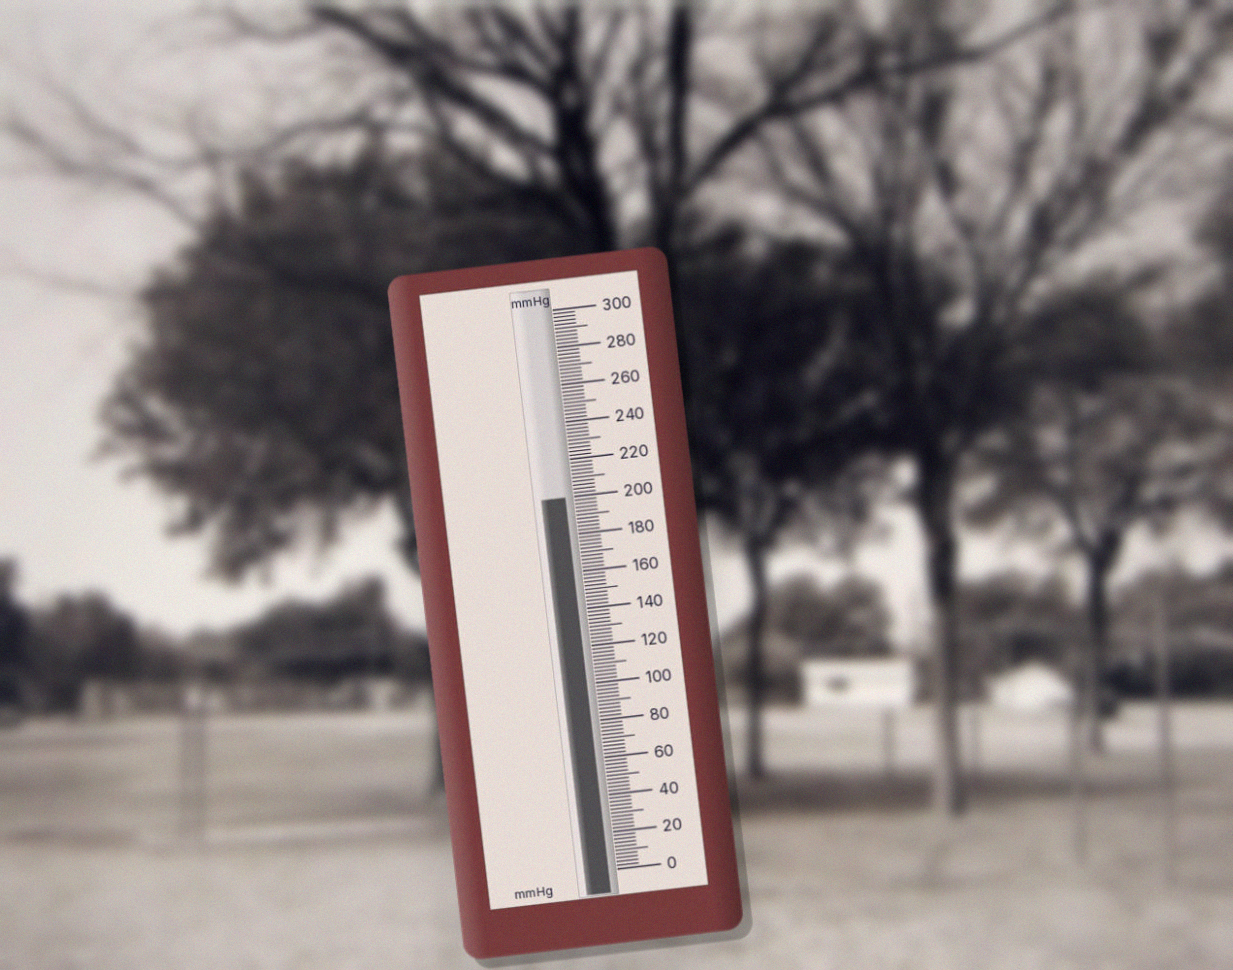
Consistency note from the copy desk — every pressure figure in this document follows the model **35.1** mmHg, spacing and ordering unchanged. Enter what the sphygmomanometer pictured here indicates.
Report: **200** mmHg
